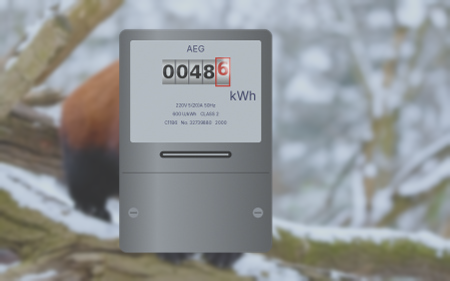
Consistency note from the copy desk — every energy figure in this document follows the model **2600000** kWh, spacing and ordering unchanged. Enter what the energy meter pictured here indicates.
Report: **48.6** kWh
